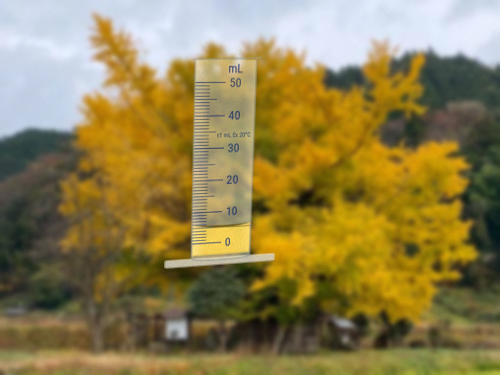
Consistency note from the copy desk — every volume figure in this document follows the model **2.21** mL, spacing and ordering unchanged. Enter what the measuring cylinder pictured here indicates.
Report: **5** mL
